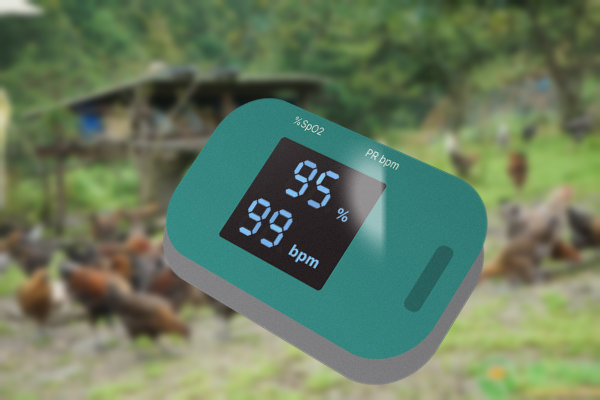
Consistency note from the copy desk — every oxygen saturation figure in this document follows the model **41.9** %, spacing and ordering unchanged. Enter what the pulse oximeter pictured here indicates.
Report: **95** %
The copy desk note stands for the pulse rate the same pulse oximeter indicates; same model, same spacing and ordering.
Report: **99** bpm
